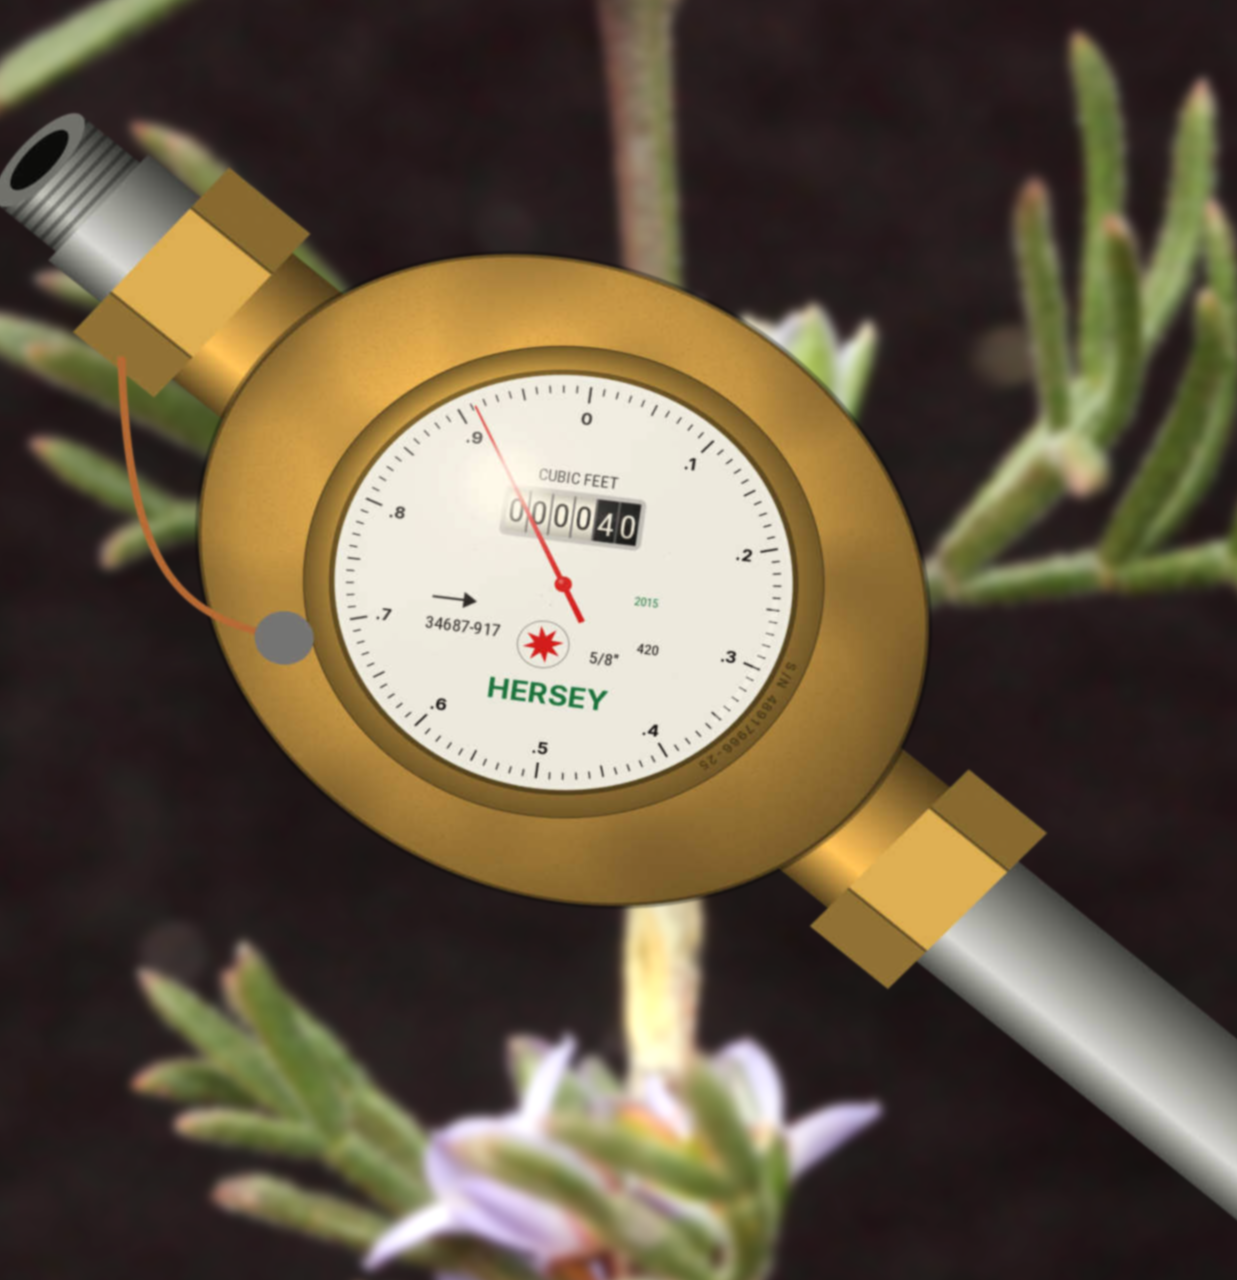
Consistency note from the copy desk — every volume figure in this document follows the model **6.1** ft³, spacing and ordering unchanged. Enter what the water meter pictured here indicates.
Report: **39.91** ft³
